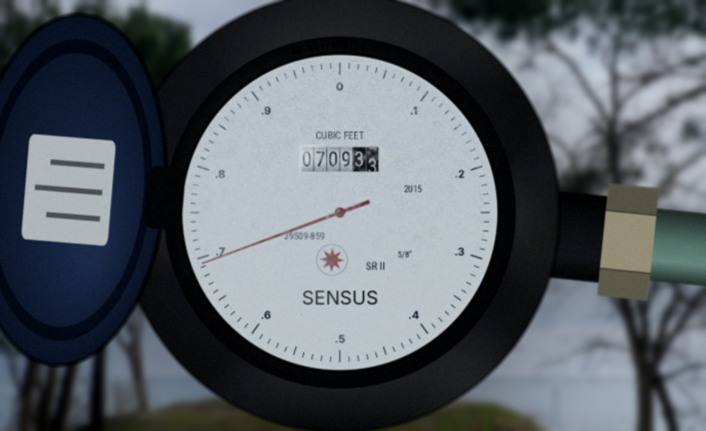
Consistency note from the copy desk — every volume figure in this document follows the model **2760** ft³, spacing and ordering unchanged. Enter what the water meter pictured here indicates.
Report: **70932.69** ft³
